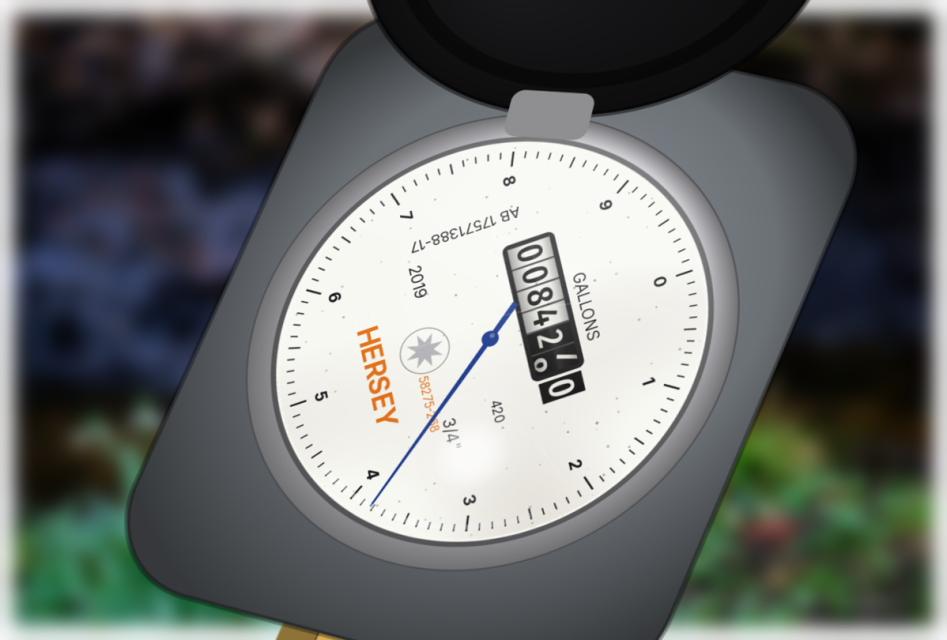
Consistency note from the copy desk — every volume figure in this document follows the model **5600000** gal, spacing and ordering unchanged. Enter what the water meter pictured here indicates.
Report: **84273.8** gal
